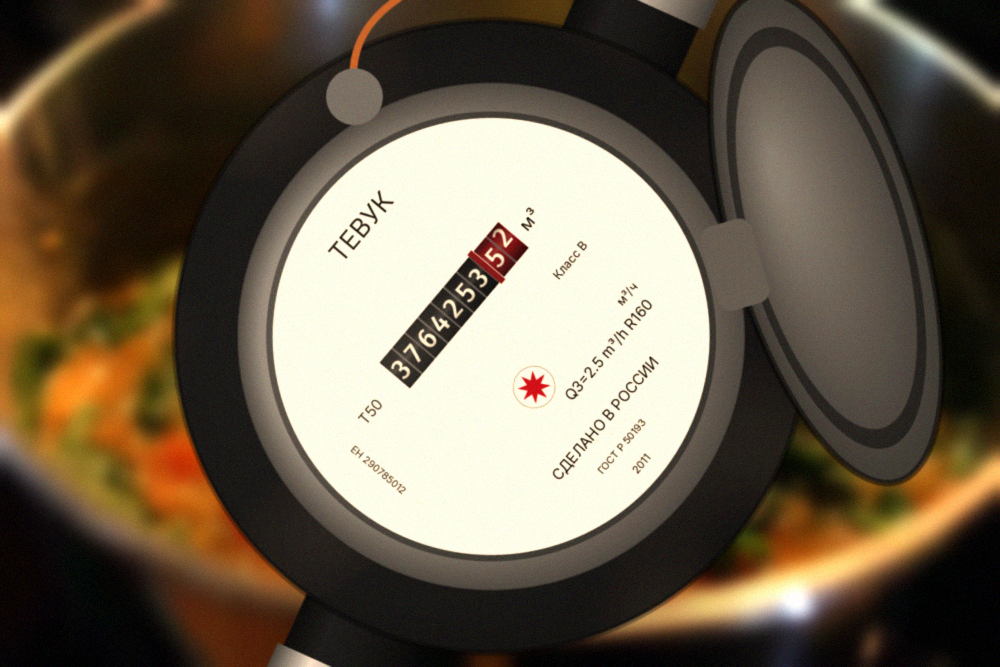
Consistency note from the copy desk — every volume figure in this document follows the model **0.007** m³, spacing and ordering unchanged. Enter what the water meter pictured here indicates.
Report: **3764253.52** m³
